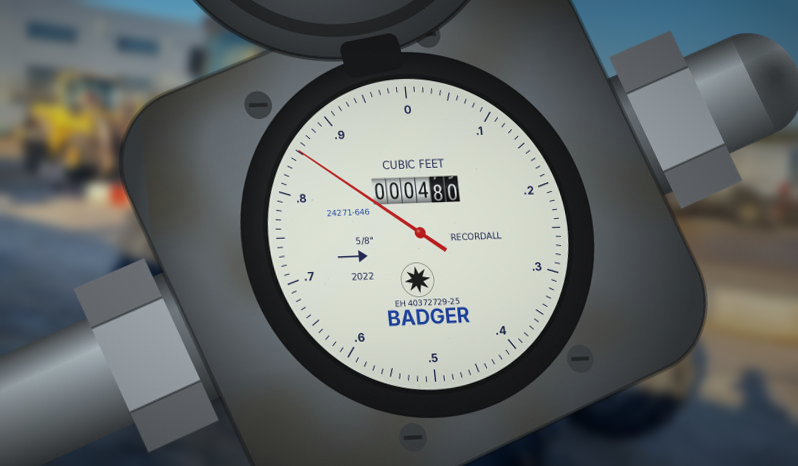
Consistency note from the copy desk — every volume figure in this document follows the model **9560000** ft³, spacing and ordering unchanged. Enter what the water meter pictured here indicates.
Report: **479.85** ft³
